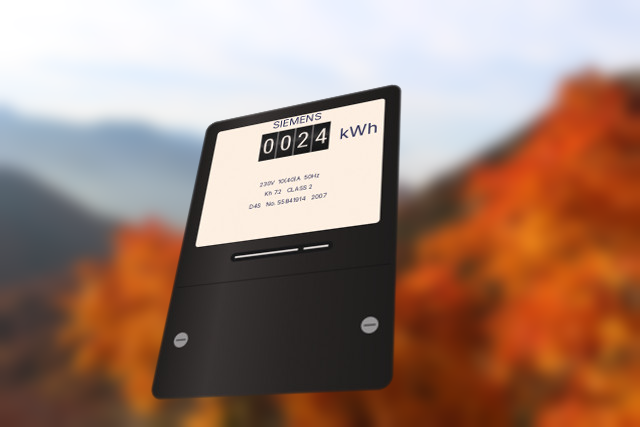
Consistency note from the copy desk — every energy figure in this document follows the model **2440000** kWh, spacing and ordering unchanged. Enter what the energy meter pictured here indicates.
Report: **24** kWh
